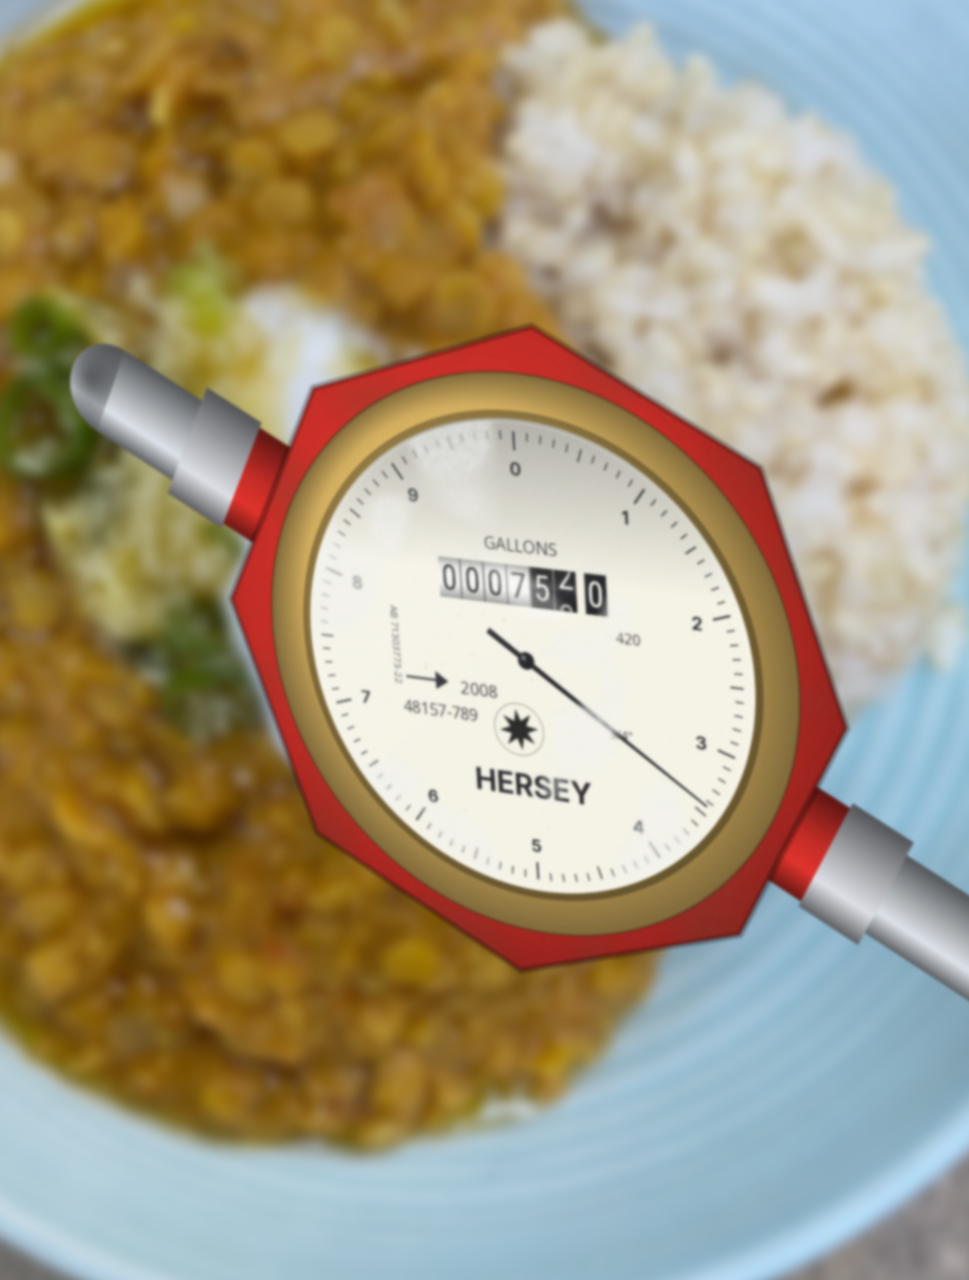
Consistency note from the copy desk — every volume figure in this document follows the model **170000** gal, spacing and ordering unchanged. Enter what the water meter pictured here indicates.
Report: **7523.4** gal
